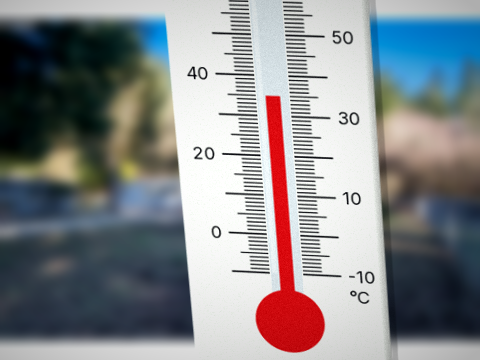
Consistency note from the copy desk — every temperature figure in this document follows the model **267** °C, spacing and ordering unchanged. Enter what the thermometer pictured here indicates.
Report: **35** °C
